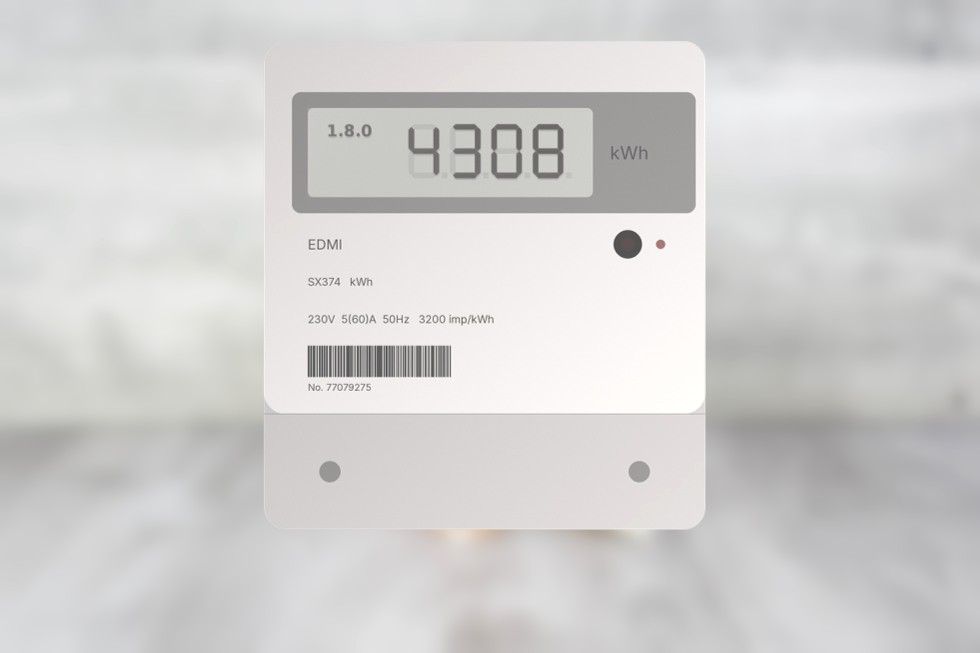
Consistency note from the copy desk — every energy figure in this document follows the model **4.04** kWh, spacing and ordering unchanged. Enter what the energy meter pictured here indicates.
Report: **4308** kWh
